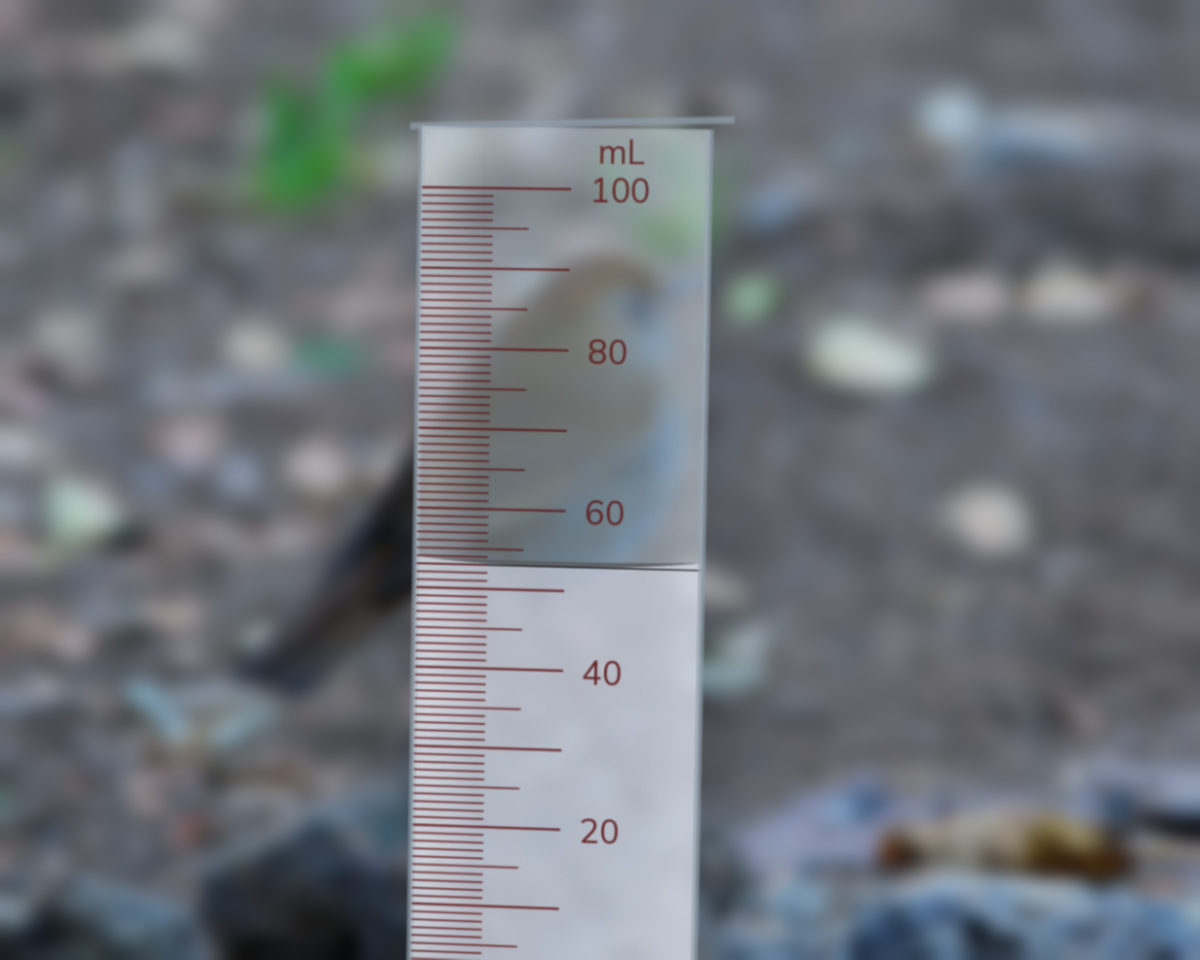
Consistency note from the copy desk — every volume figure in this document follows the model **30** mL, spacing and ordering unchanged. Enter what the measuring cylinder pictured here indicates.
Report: **53** mL
